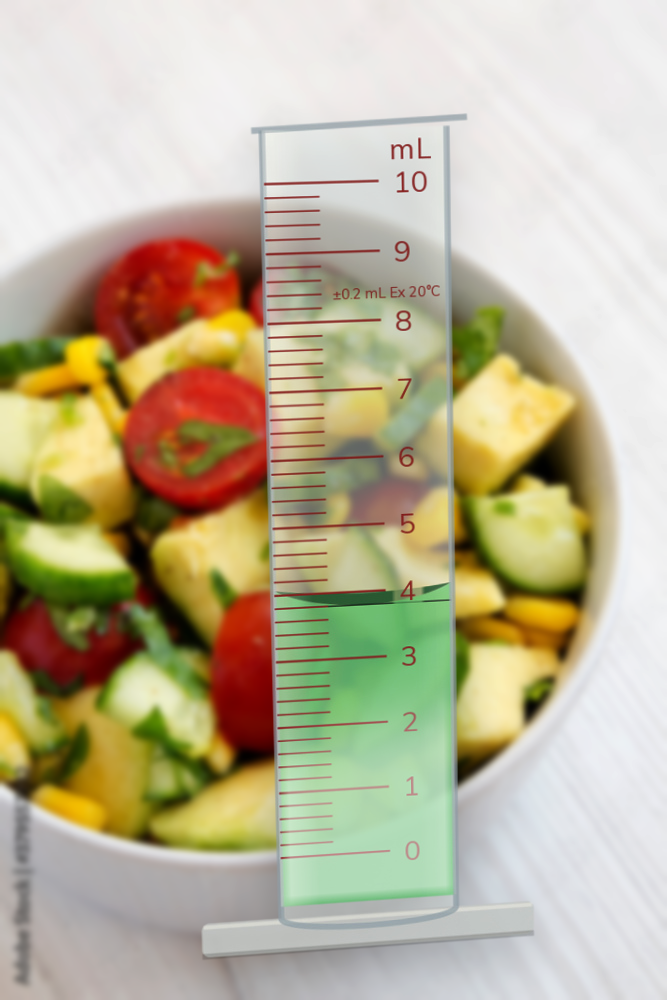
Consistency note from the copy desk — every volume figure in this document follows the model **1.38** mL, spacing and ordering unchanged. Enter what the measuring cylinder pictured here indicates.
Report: **3.8** mL
